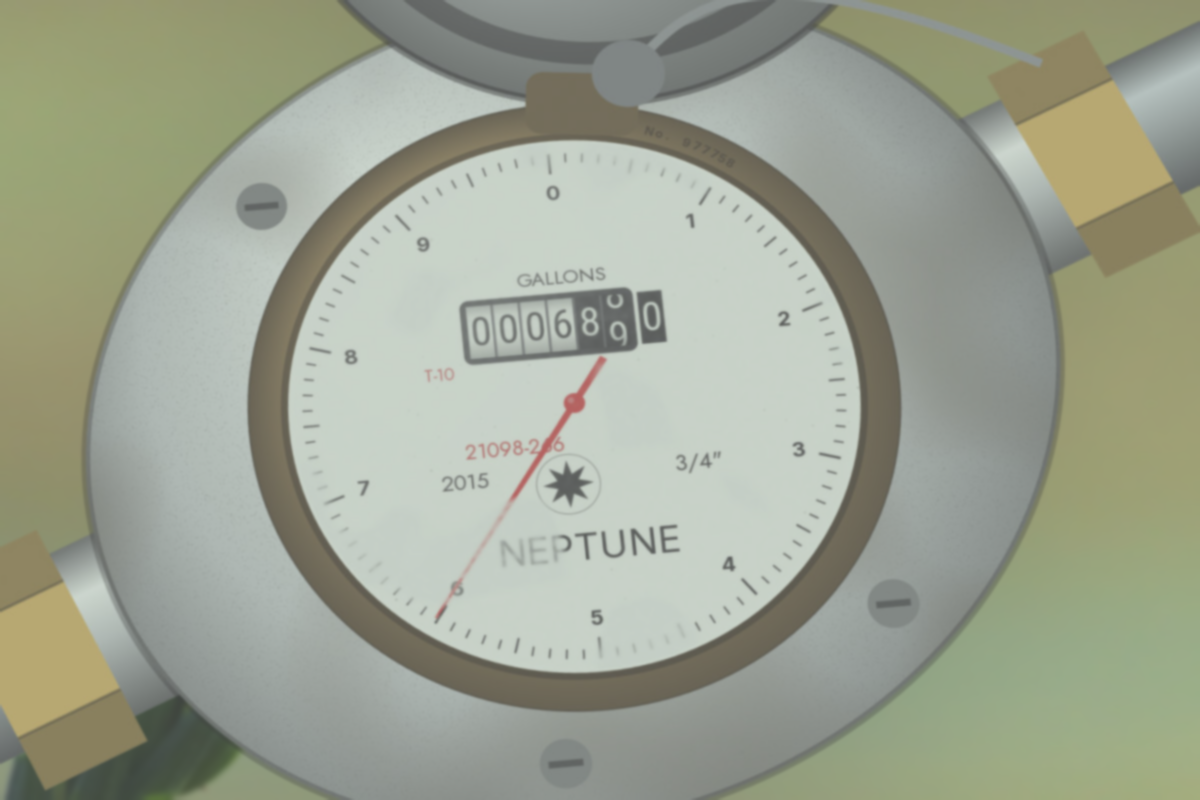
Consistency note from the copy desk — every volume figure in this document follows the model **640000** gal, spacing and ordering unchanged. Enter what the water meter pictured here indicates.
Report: **6886.0** gal
